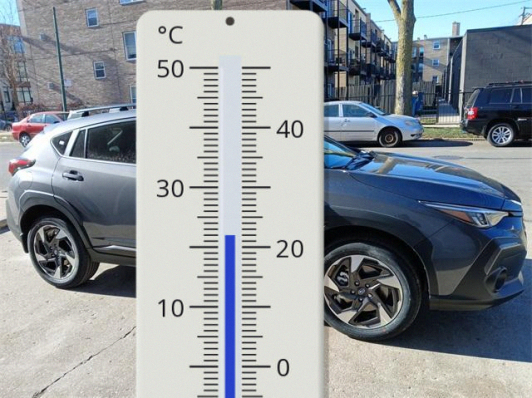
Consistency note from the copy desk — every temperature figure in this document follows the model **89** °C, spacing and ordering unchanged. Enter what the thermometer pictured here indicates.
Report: **22** °C
